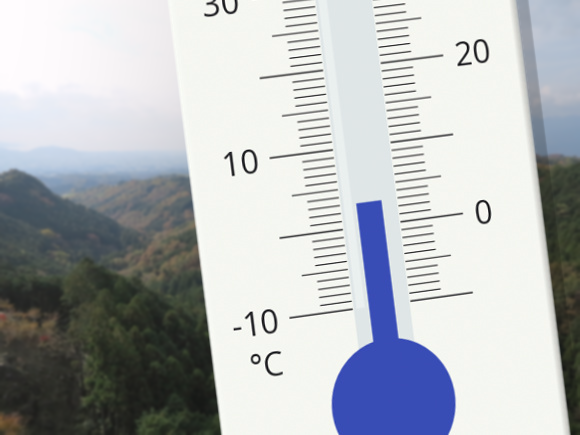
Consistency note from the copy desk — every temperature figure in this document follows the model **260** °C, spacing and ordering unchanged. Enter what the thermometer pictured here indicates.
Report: **3** °C
